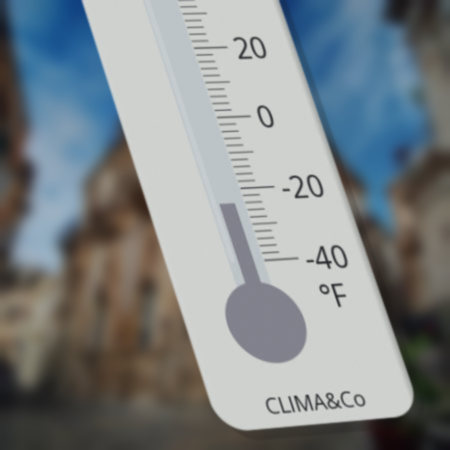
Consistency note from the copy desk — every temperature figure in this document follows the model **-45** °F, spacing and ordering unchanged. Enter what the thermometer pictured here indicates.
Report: **-24** °F
